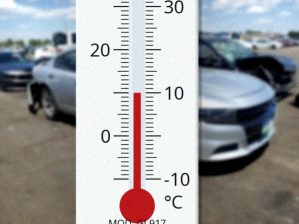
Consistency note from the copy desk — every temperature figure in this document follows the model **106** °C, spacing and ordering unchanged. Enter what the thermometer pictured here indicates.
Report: **10** °C
